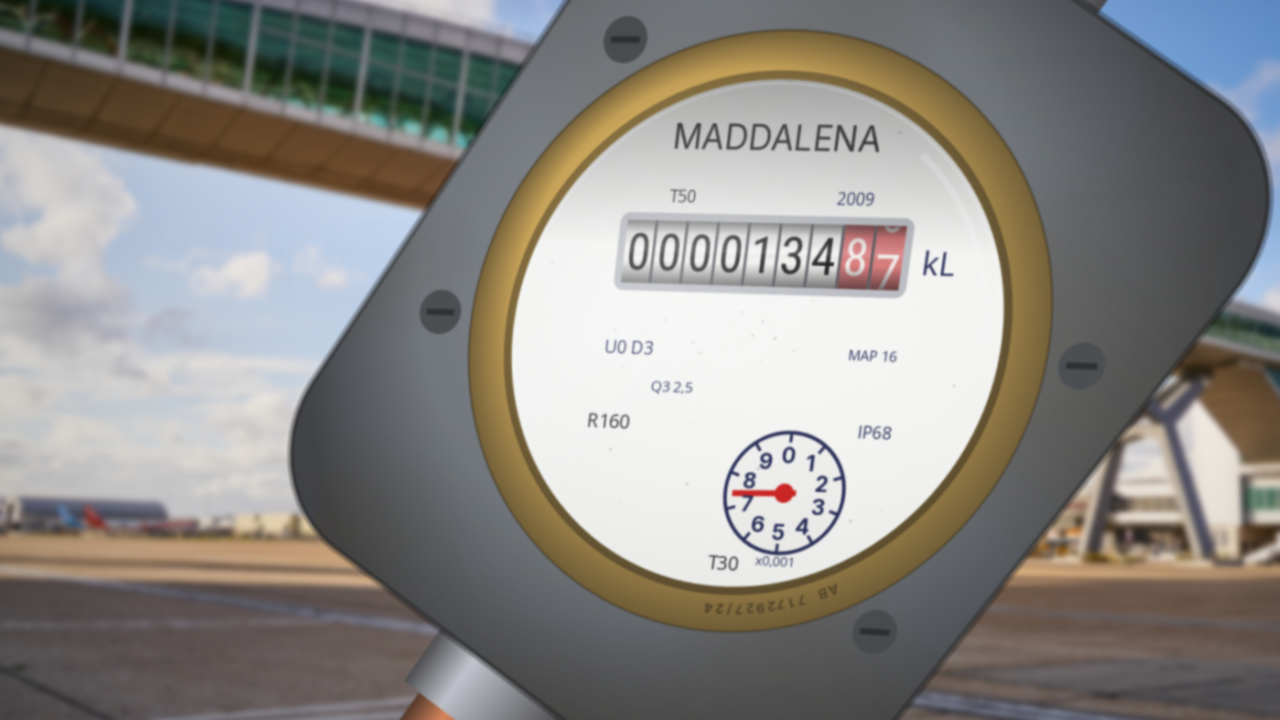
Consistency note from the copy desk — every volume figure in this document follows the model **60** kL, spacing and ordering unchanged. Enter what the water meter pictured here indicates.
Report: **134.867** kL
